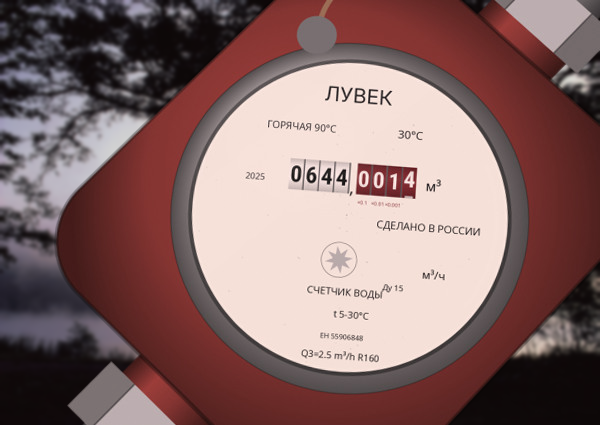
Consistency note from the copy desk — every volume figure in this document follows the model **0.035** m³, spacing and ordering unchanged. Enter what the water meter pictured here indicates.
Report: **644.0014** m³
